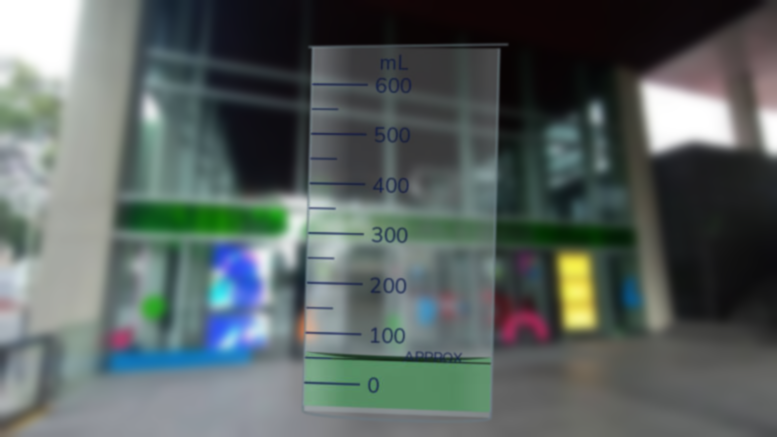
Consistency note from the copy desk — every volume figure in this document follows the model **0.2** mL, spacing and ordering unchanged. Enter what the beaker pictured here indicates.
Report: **50** mL
